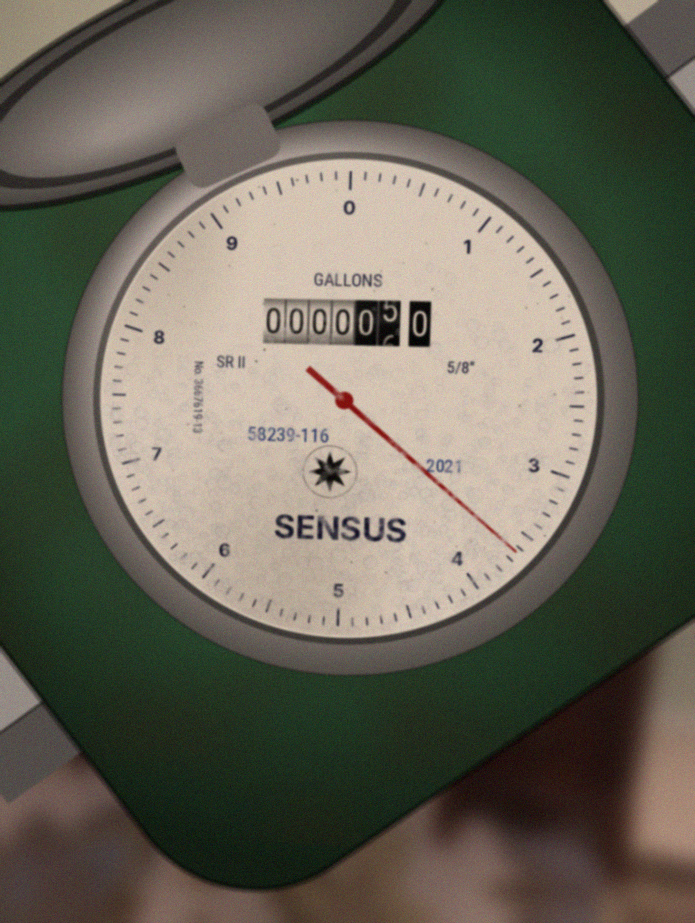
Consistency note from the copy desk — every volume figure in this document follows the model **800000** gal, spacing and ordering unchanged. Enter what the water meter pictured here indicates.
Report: **53.6** gal
